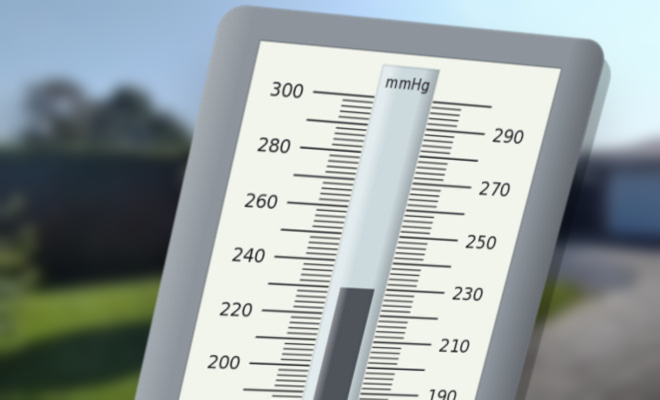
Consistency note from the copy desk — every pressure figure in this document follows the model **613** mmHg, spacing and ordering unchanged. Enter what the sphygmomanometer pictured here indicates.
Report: **230** mmHg
